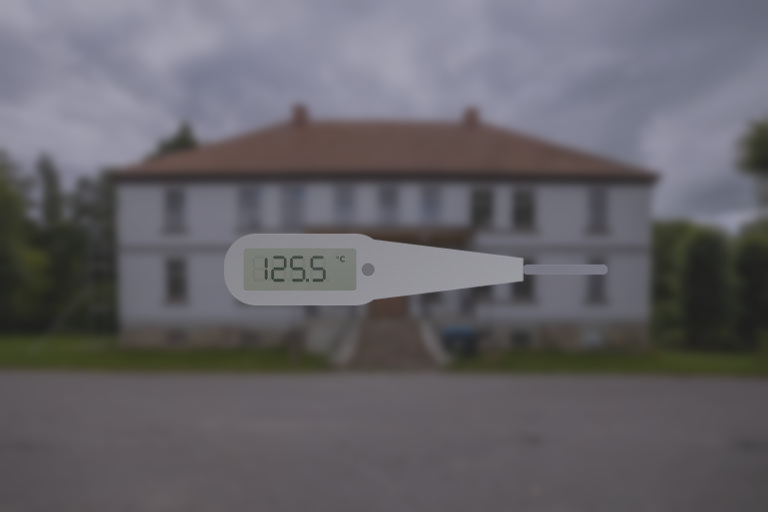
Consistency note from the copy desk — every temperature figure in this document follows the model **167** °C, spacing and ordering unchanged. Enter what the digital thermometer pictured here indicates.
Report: **125.5** °C
